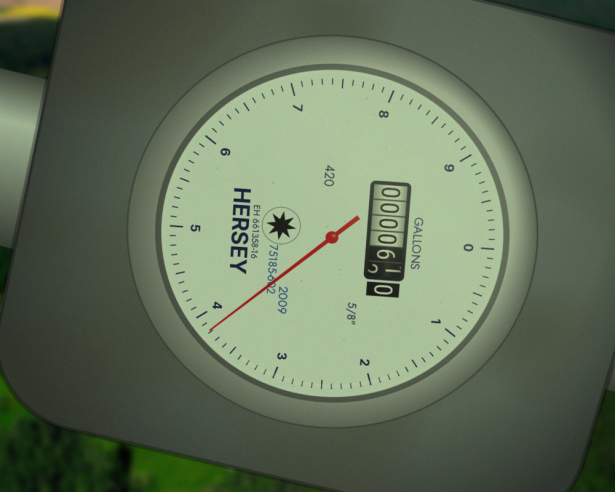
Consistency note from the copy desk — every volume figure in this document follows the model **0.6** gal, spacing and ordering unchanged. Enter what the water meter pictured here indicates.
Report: **613.8** gal
